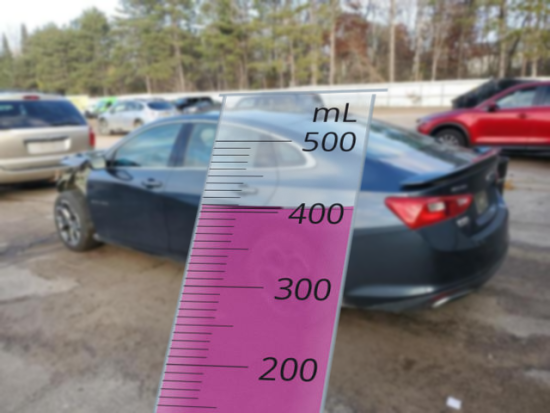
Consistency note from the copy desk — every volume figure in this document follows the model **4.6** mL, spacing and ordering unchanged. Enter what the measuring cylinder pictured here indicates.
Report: **405** mL
